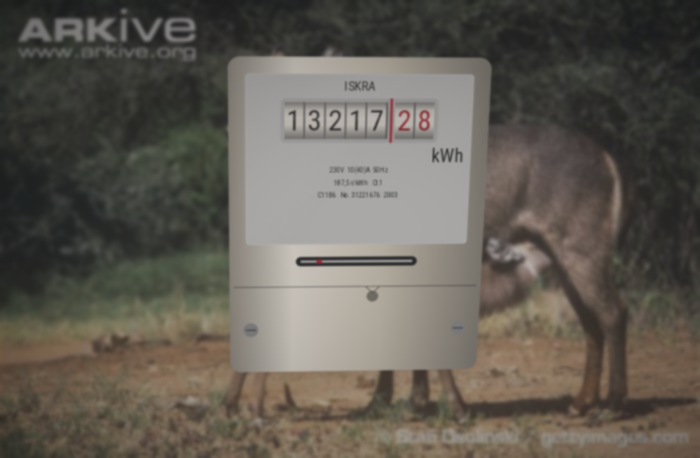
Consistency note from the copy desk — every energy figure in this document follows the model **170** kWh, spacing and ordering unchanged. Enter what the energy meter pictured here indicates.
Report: **13217.28** kWh
